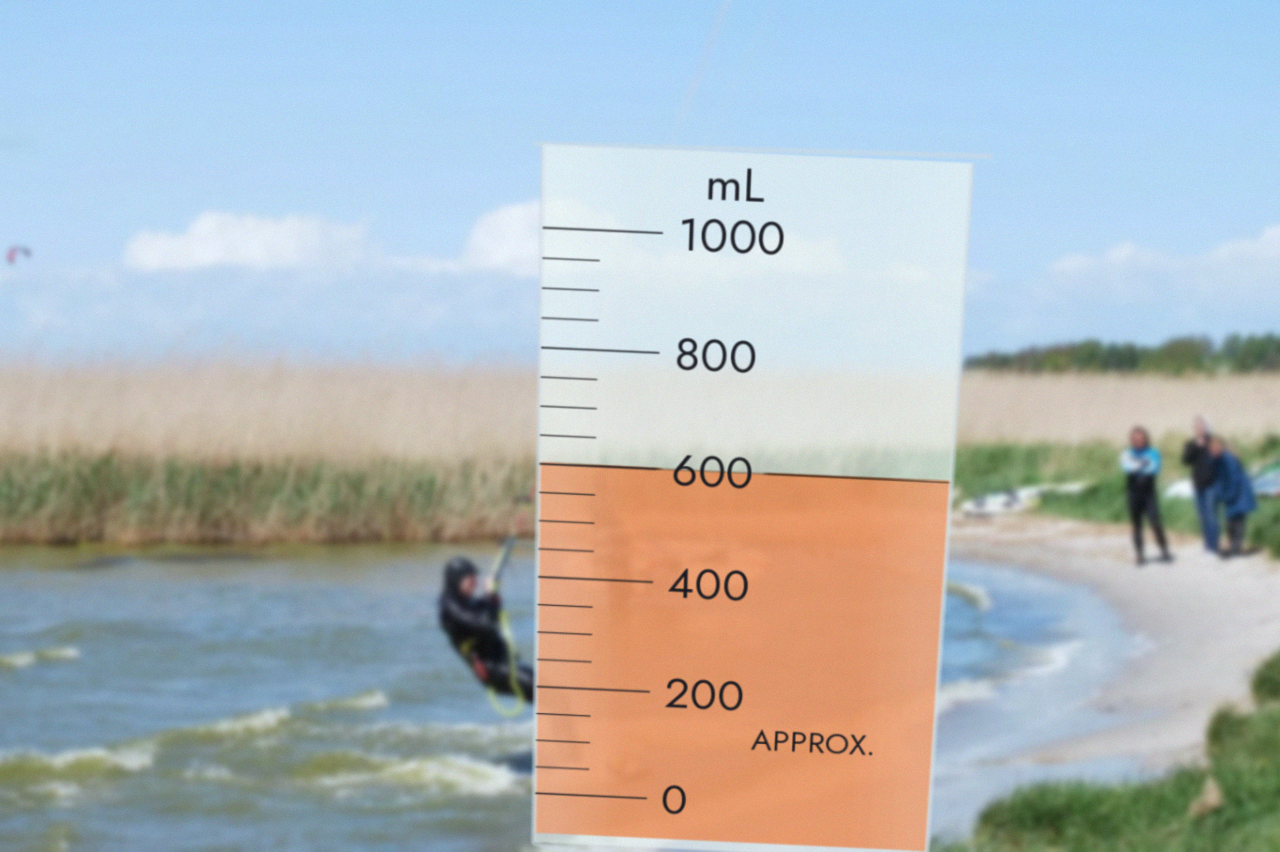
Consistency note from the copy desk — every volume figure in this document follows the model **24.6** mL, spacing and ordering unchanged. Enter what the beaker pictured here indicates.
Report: **600** mL
